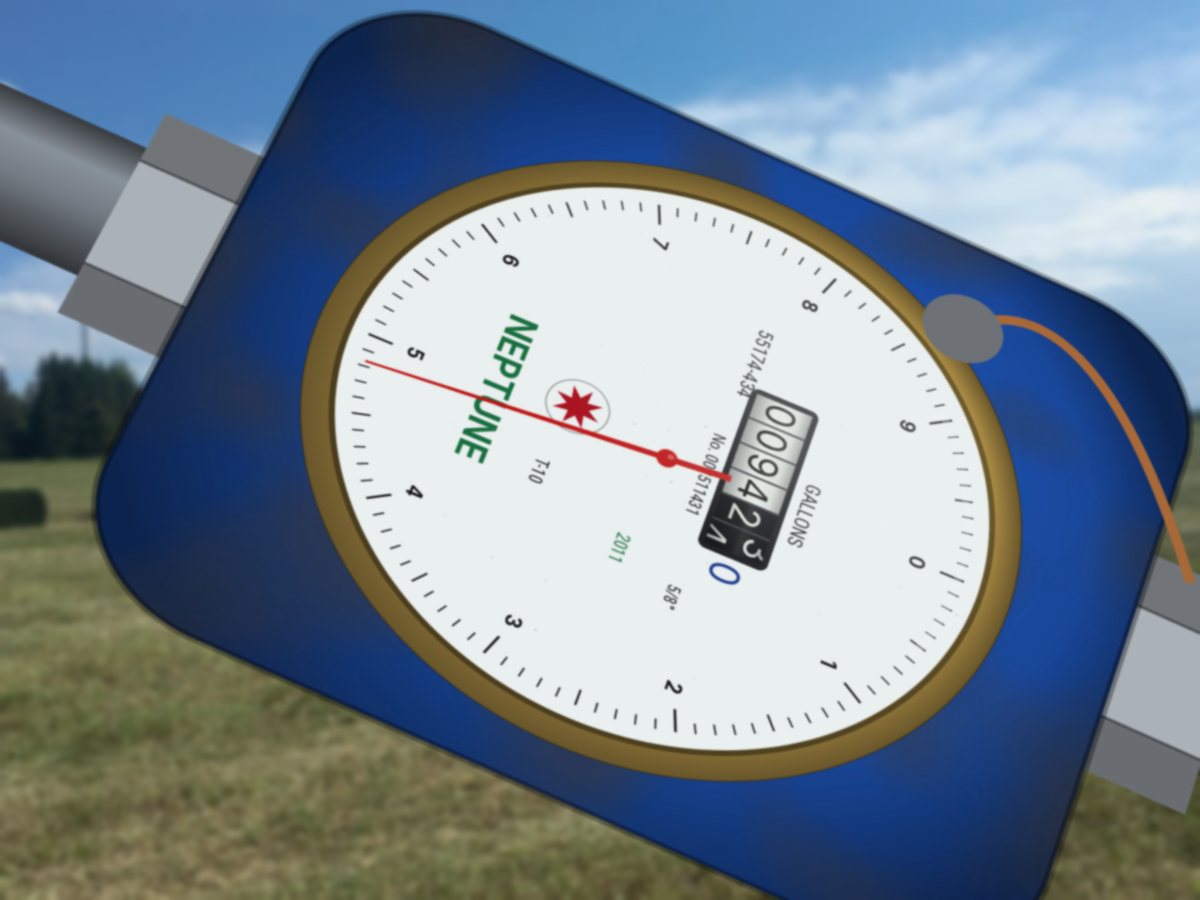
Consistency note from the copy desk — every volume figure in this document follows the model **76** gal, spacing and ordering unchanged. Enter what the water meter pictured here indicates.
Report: **94234.8** gal
